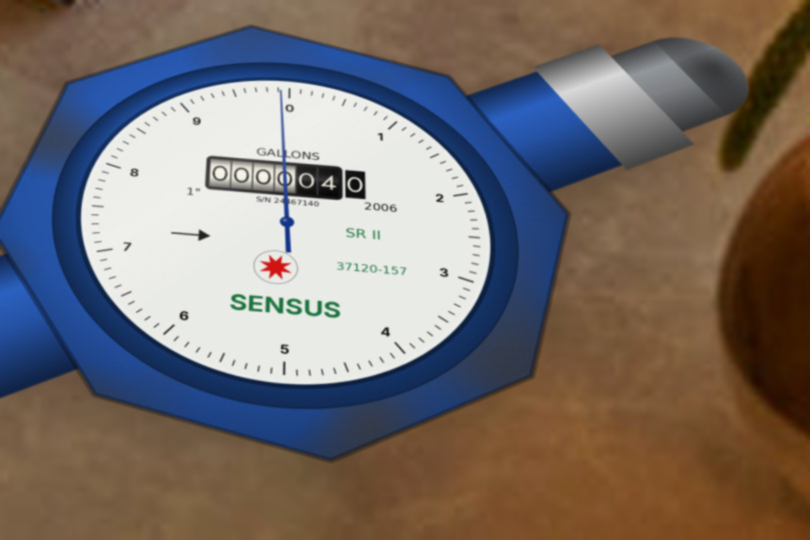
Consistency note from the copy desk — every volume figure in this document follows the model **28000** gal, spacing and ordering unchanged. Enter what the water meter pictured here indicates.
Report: **39.9** gal
